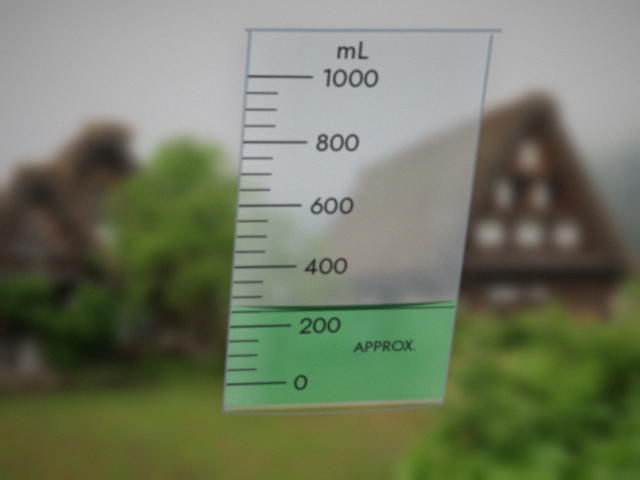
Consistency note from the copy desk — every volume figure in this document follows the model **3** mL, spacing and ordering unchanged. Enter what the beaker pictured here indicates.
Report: **250** mL
